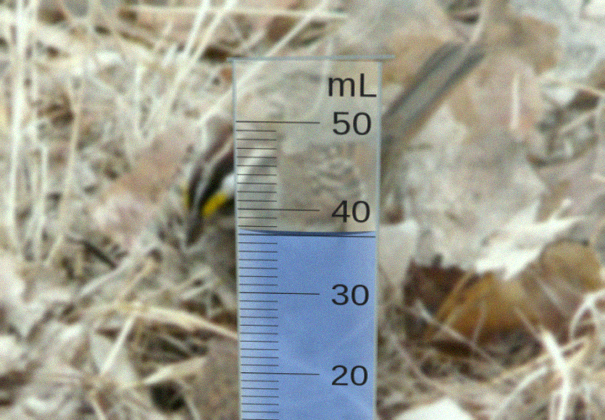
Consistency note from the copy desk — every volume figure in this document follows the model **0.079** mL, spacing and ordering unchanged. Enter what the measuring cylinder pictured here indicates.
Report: **37** mL
